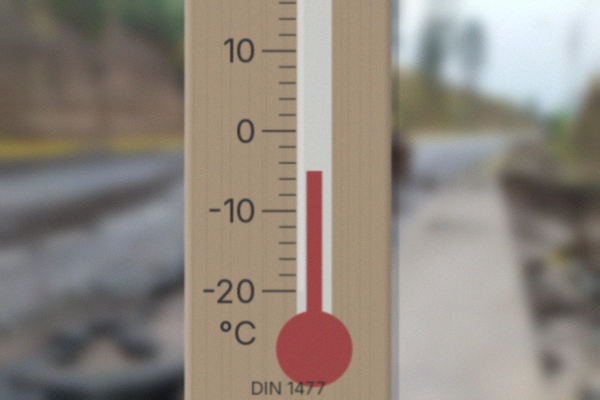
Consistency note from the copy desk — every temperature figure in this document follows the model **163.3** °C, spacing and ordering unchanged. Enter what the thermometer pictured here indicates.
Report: **-5** °C
